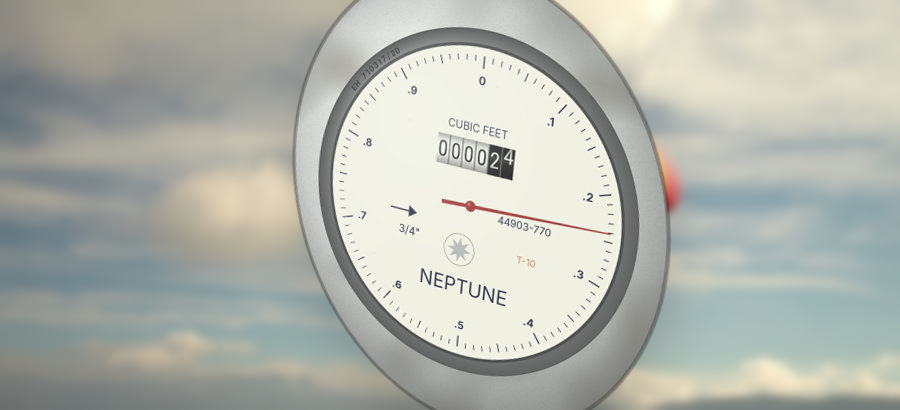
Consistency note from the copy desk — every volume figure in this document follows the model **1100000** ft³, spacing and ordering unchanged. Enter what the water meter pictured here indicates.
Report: **24.24** ft³
